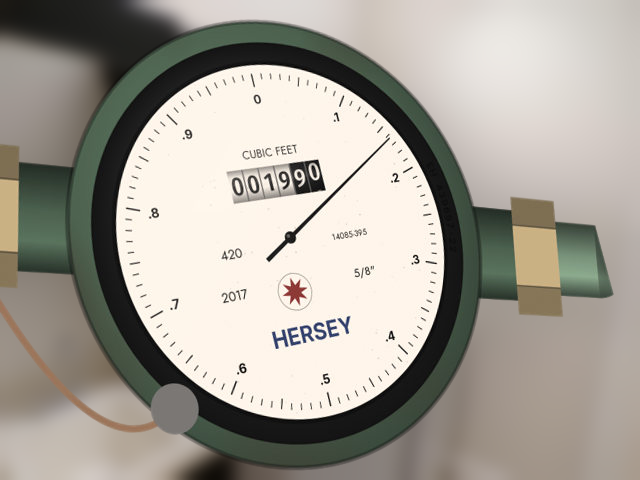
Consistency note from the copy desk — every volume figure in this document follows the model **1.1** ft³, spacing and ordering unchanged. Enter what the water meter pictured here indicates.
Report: **1990.16** ft³
